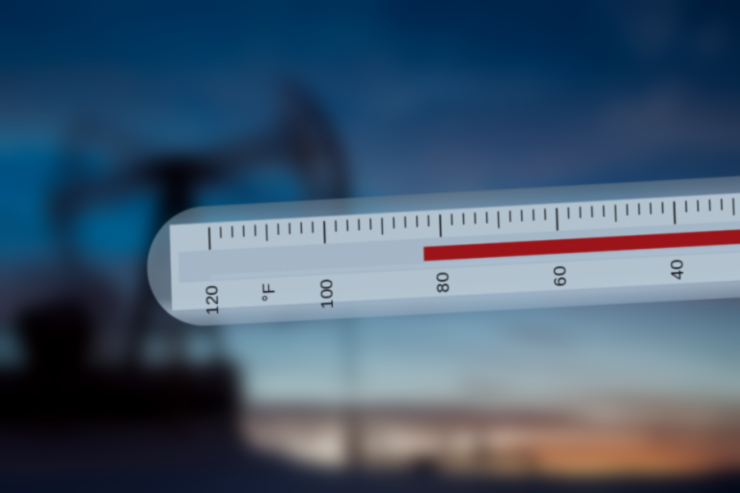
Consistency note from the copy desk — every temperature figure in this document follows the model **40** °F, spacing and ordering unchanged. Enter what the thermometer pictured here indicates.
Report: **83** °F
